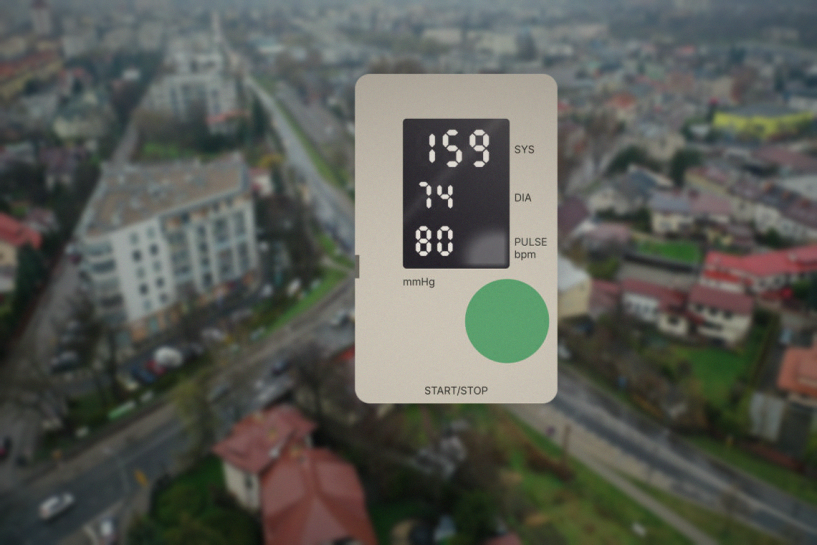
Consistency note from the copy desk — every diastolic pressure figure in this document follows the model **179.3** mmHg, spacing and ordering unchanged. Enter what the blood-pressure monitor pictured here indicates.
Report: **74** mmHg
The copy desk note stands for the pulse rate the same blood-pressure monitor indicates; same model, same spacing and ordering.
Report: **80** bpm
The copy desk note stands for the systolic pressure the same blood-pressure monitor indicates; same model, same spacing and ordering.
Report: **159** mmHg
